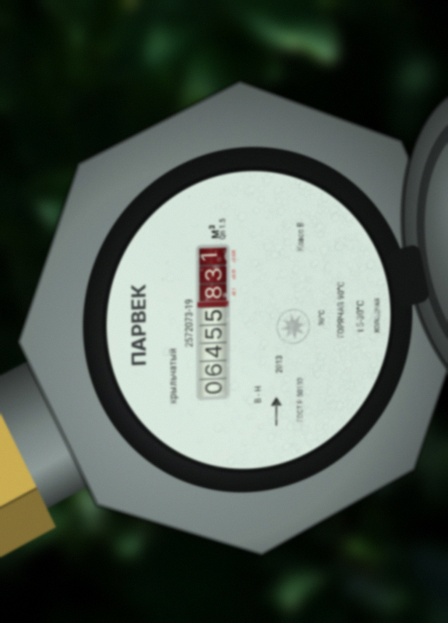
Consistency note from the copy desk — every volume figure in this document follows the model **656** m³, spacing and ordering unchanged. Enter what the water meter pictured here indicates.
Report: **6455.831** m³
